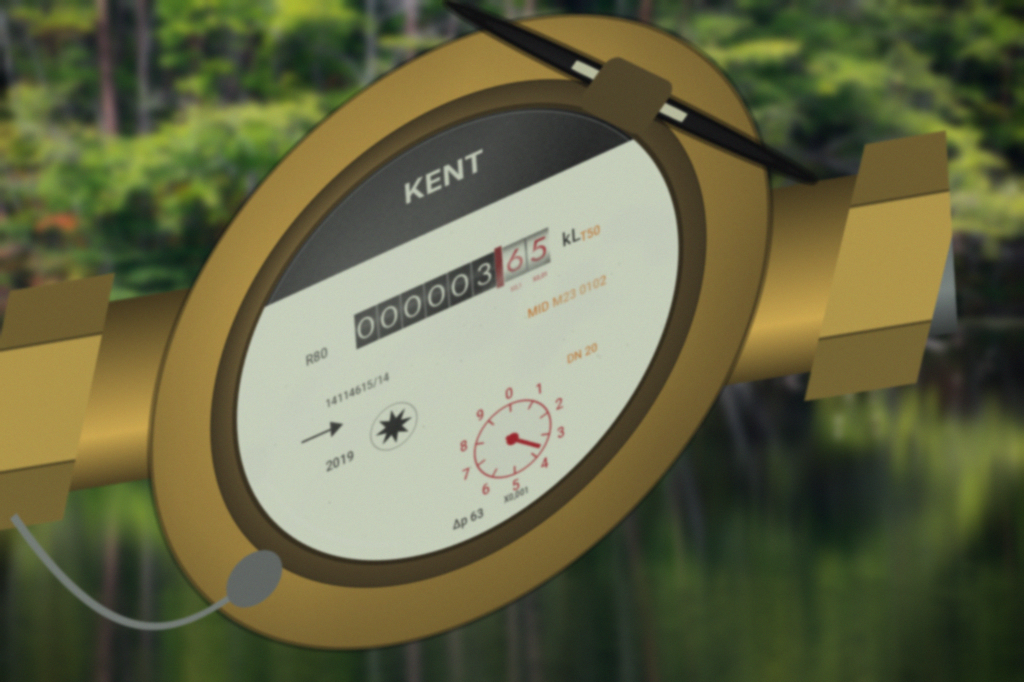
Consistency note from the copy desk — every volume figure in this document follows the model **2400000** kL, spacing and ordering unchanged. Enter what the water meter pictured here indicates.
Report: **3.653** kL
